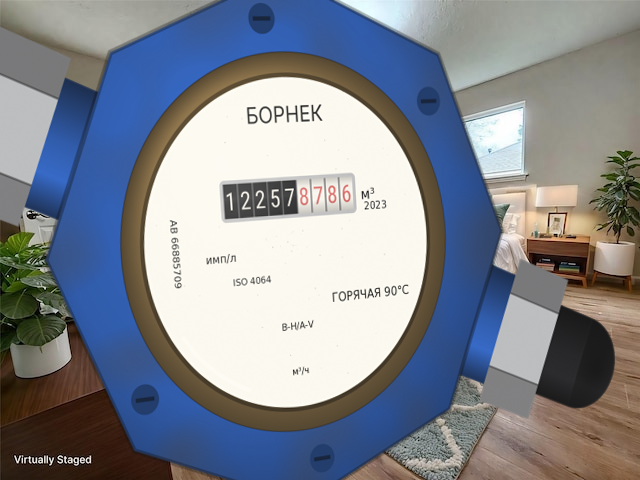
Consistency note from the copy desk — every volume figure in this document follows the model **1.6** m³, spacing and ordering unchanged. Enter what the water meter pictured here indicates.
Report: **12257.8786** m³
